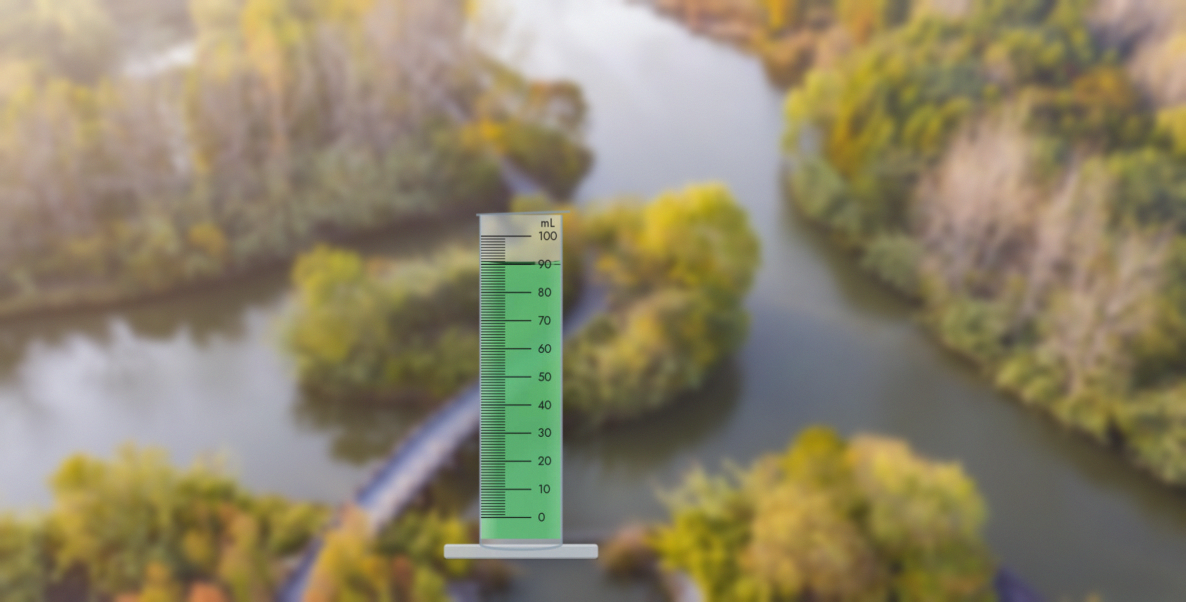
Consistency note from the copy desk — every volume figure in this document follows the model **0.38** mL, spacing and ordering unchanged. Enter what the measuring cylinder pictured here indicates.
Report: **90** mL
